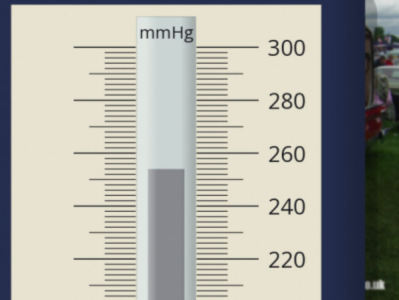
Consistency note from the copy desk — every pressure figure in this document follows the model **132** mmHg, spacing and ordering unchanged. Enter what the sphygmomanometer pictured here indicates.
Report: **254** mmHg
